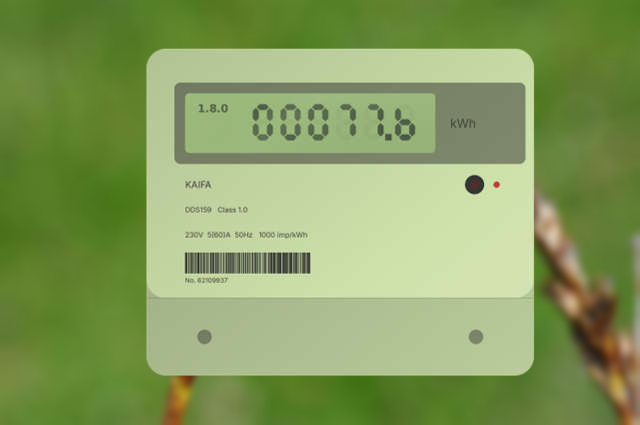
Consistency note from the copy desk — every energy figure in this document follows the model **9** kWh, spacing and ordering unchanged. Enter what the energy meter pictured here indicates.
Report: **77.6** kWh
